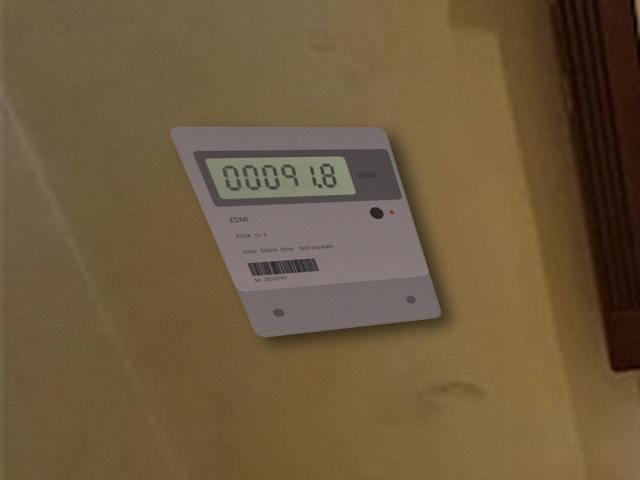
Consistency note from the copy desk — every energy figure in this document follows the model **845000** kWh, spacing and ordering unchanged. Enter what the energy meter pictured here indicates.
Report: **91.8** kWh
